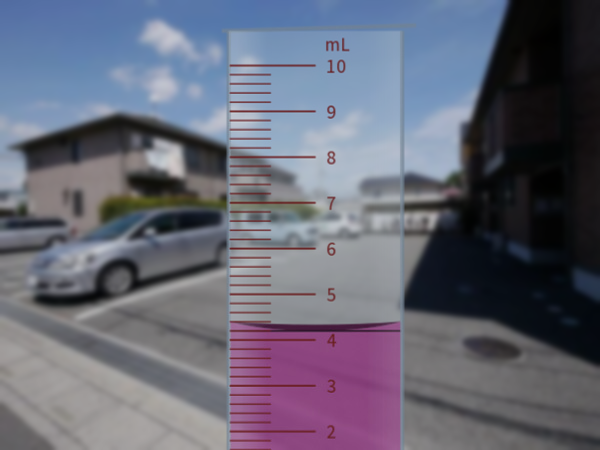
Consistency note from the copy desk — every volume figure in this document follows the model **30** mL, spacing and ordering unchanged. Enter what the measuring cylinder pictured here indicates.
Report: **4.2** mL
